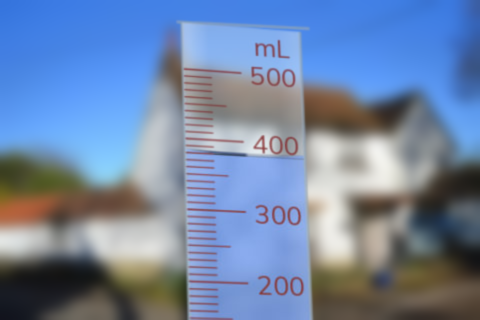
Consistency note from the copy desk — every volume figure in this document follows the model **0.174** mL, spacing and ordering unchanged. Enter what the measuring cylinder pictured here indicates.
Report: **380** mL
